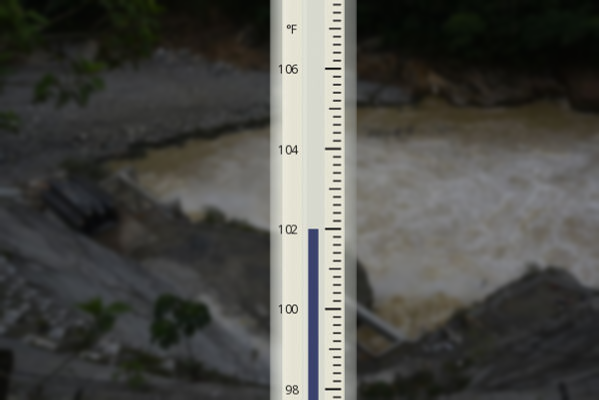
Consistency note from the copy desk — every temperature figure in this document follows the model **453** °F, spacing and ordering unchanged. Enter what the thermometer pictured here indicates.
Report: **102** °F
